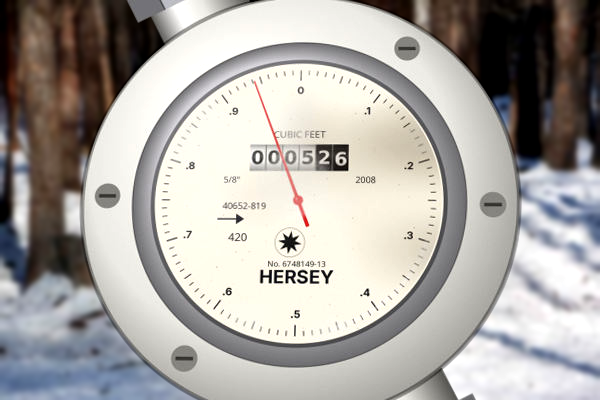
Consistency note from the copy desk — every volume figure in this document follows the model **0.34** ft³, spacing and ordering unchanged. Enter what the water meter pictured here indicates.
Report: **525.94** ft³
